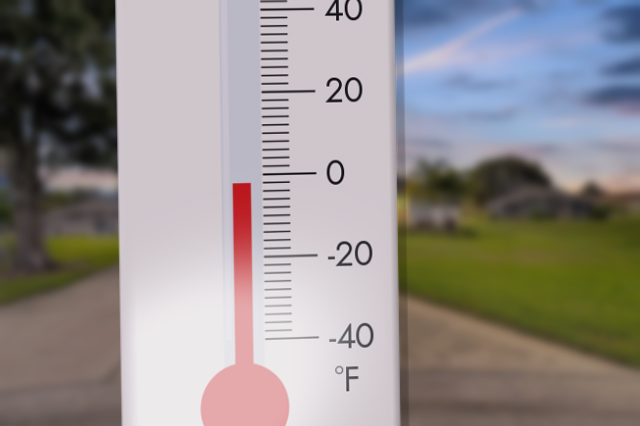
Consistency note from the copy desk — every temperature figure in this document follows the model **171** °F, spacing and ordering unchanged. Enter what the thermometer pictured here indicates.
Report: **-2** °F
